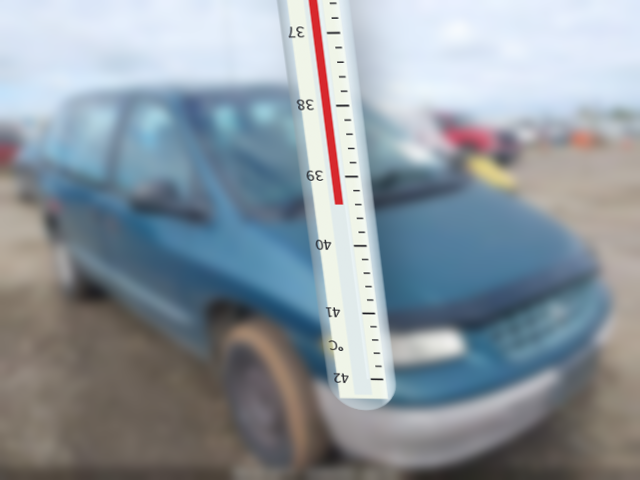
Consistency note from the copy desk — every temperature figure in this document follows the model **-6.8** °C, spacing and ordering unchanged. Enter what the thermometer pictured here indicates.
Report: **39.4** °C
